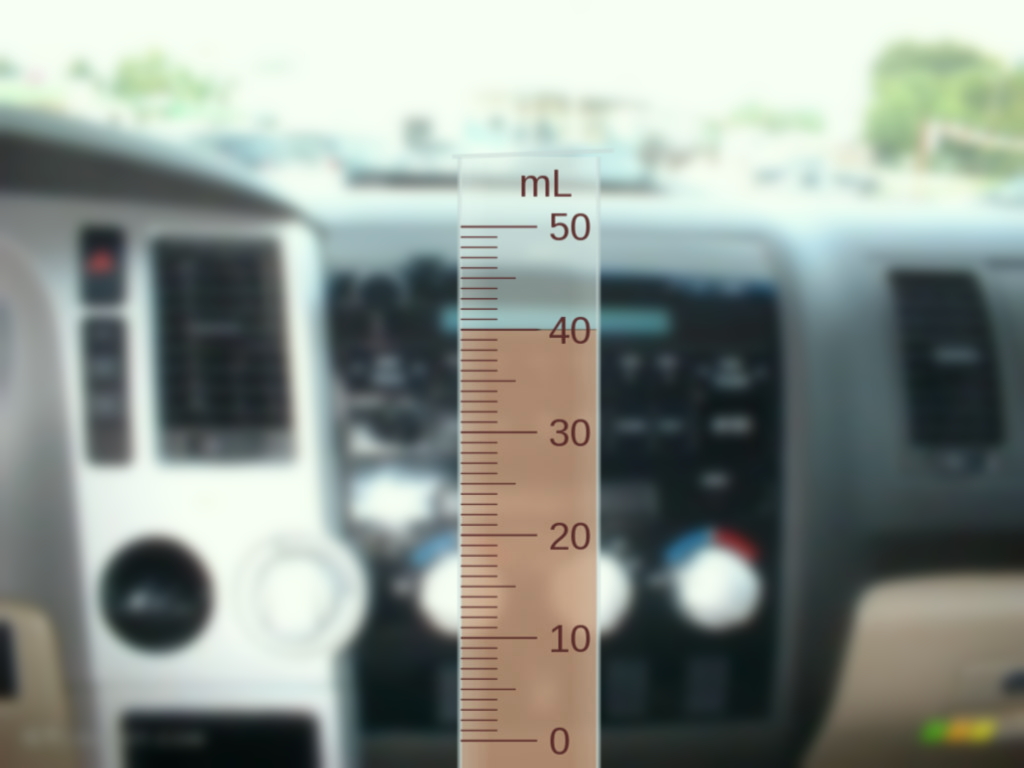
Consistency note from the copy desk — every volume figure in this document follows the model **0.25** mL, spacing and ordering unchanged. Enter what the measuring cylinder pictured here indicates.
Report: **40** mL
